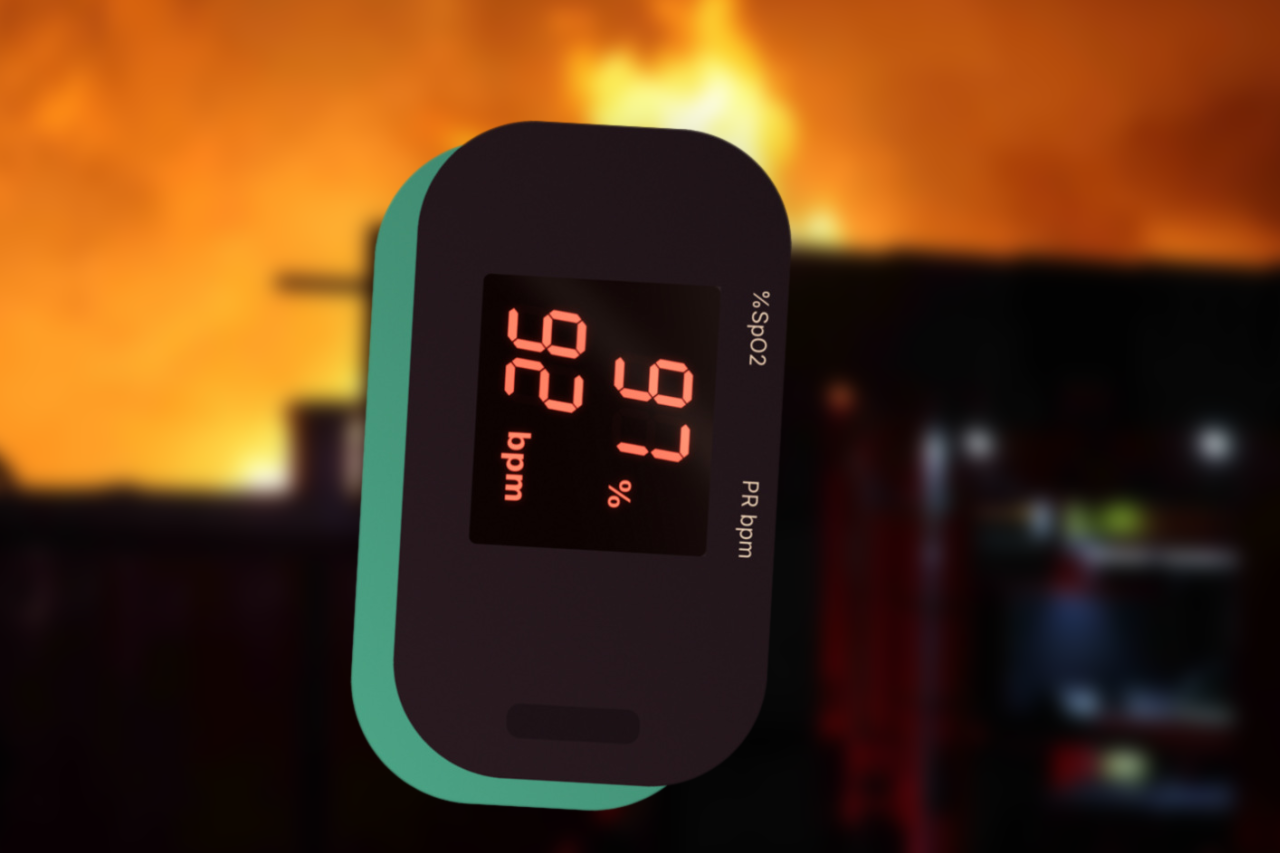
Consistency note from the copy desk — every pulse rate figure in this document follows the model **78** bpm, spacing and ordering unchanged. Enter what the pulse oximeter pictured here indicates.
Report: **92** bpm
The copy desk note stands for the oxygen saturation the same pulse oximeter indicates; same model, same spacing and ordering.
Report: **97** %
